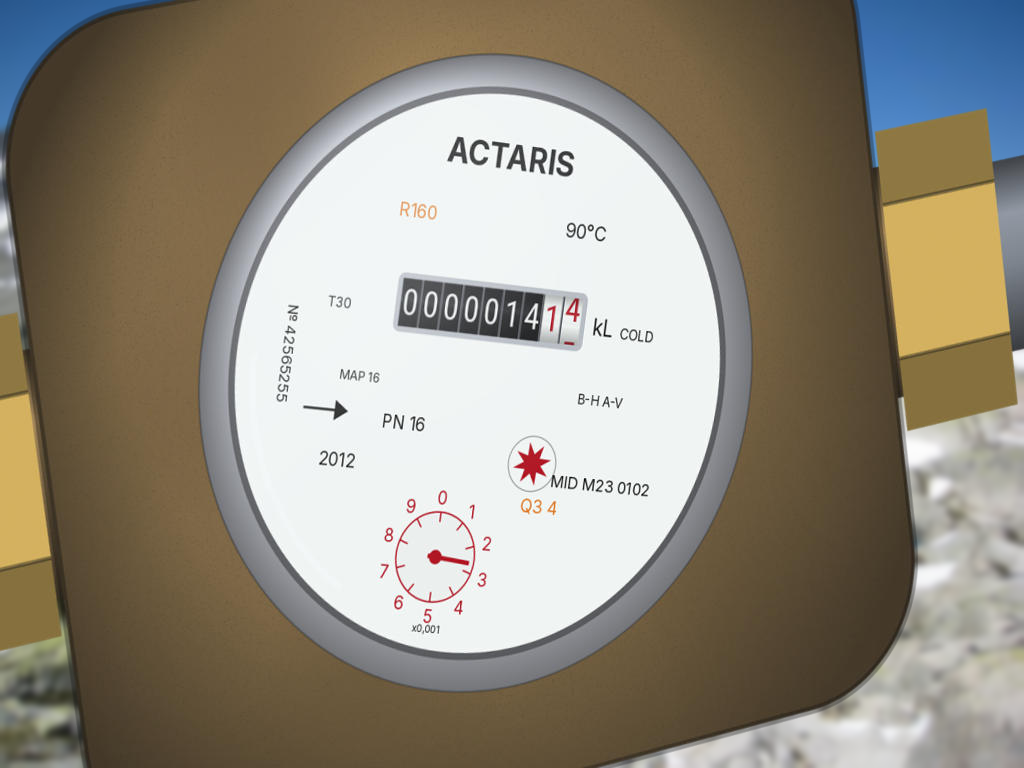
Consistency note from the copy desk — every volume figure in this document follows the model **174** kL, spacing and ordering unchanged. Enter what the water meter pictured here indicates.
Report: **14.142** kL
